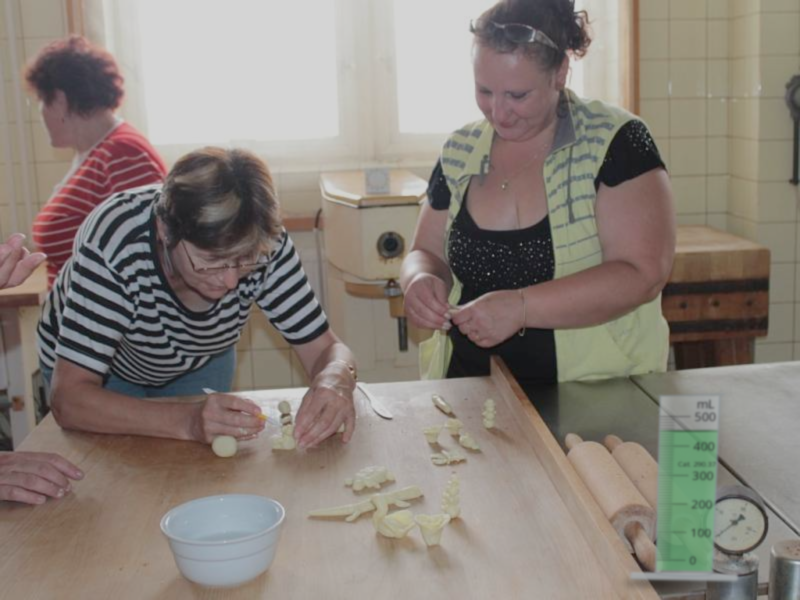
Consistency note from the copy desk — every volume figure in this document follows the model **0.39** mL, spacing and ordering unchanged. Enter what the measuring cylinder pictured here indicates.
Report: **450** mL
